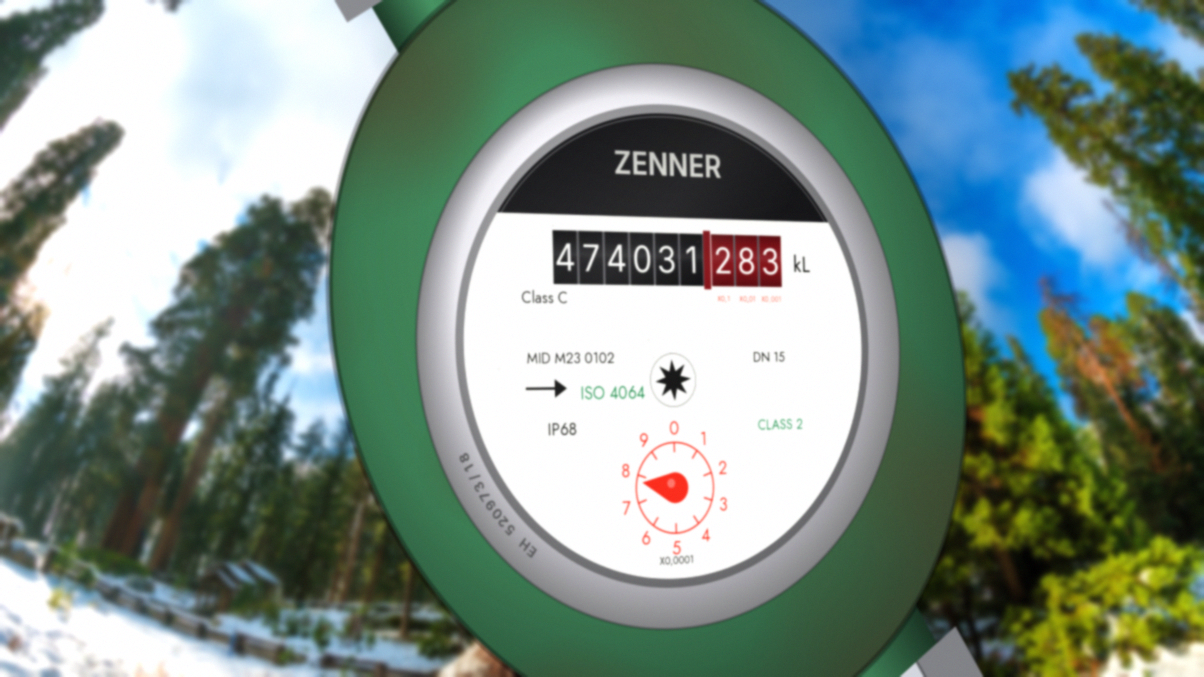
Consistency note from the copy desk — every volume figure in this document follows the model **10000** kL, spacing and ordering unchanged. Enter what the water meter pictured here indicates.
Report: **474031.2837** kL
